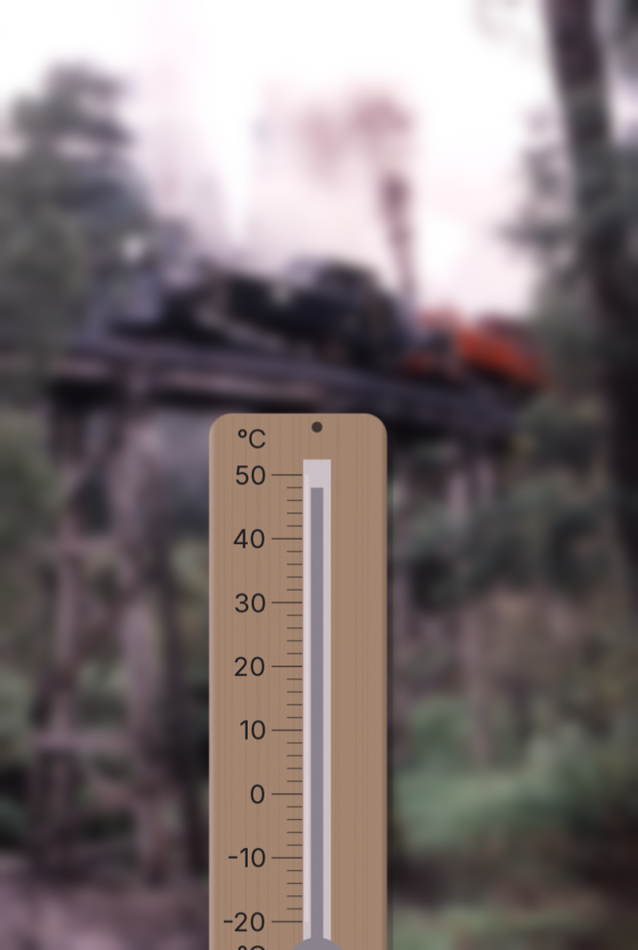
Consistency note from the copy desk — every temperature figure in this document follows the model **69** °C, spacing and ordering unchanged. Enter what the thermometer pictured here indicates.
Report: **48** °C
